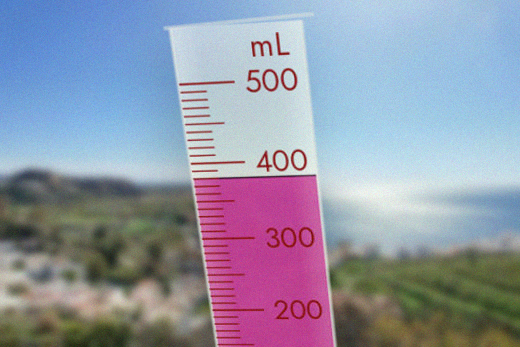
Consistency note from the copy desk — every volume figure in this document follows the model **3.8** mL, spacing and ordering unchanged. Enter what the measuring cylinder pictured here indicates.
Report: **380** mL
